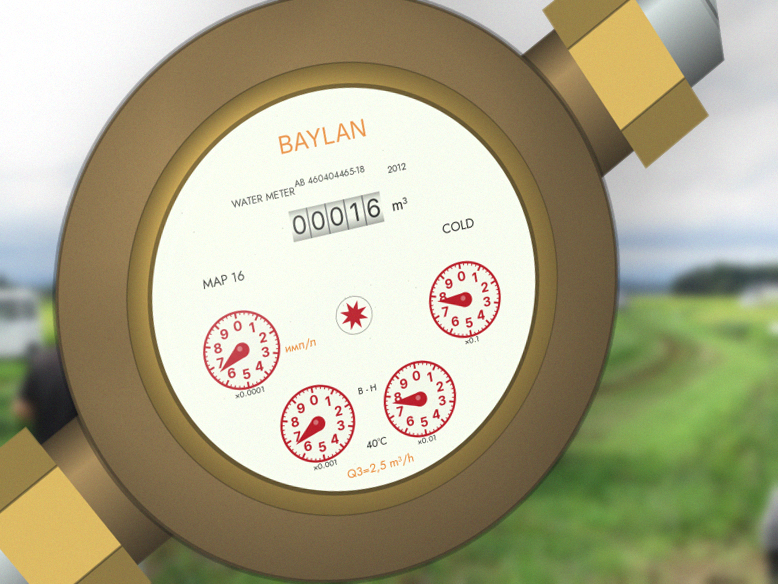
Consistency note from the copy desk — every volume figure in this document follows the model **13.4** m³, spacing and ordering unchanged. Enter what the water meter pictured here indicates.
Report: **16.7766** m³
